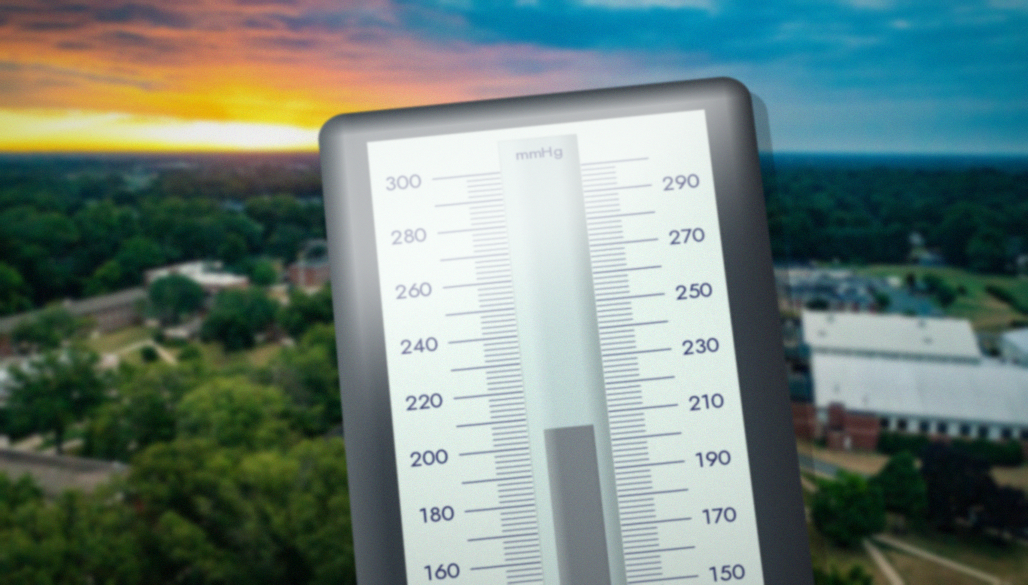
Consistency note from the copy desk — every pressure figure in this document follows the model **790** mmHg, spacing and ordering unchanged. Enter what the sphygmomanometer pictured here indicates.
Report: **206** mmHg
